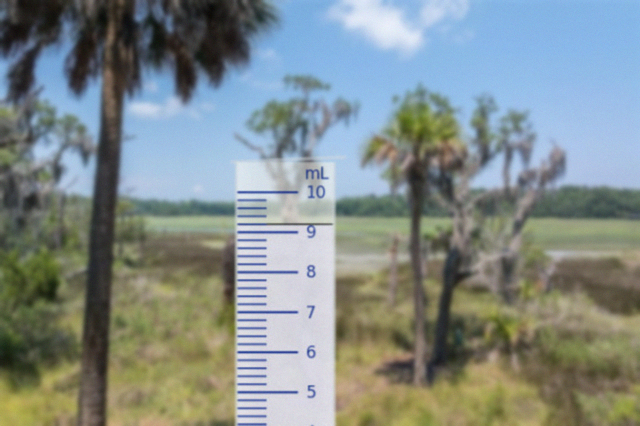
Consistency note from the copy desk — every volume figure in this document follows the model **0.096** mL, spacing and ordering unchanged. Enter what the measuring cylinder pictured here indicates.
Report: **9.2** mL
